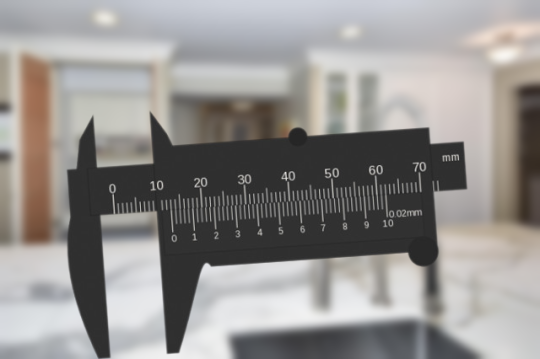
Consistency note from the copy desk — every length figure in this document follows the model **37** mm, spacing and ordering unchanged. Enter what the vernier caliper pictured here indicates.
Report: **13.0** mm
